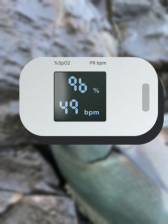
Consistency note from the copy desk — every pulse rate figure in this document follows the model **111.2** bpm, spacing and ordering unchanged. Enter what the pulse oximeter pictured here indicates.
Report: **49** bpm
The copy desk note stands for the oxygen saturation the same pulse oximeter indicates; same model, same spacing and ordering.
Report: **96** %
